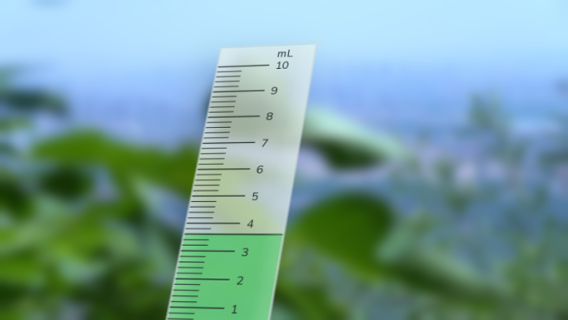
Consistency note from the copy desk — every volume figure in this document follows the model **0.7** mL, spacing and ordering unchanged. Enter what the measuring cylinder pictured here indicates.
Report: **3.6** mL
